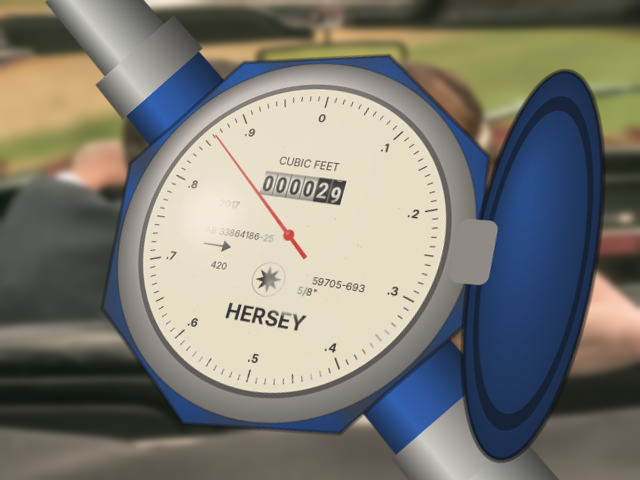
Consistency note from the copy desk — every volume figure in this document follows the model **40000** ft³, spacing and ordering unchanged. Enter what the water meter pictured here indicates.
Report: **28.86** ft³
